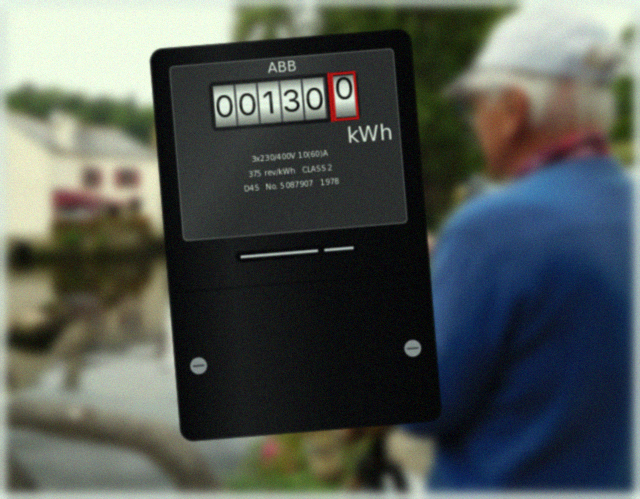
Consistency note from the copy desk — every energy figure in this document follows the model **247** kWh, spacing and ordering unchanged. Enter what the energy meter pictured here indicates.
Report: **130.0** kWh
